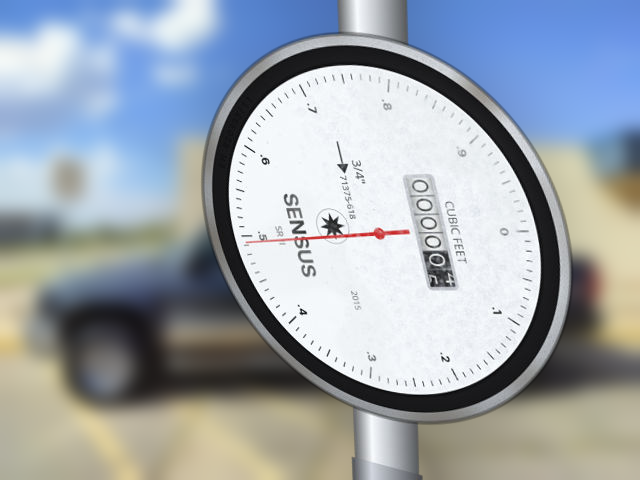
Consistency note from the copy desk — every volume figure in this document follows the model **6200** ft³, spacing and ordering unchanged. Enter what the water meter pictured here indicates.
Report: **4.49** ft³
